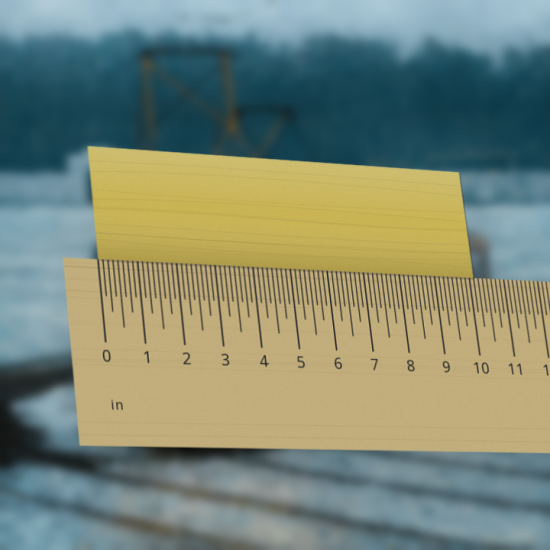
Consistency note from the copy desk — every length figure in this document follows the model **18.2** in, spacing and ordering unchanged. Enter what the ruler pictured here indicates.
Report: **10.125** in
